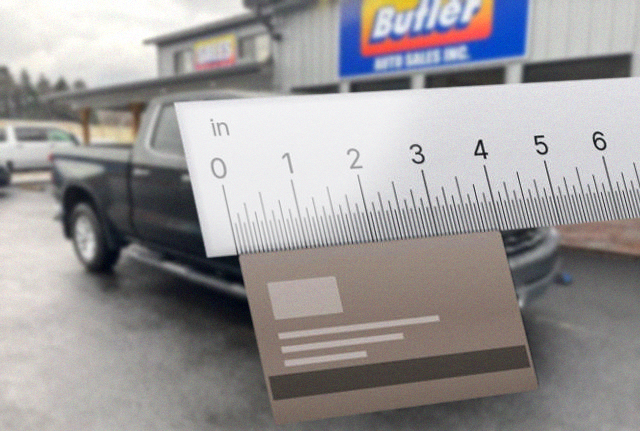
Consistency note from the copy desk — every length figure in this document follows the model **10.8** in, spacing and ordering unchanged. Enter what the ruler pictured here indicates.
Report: **4** in
